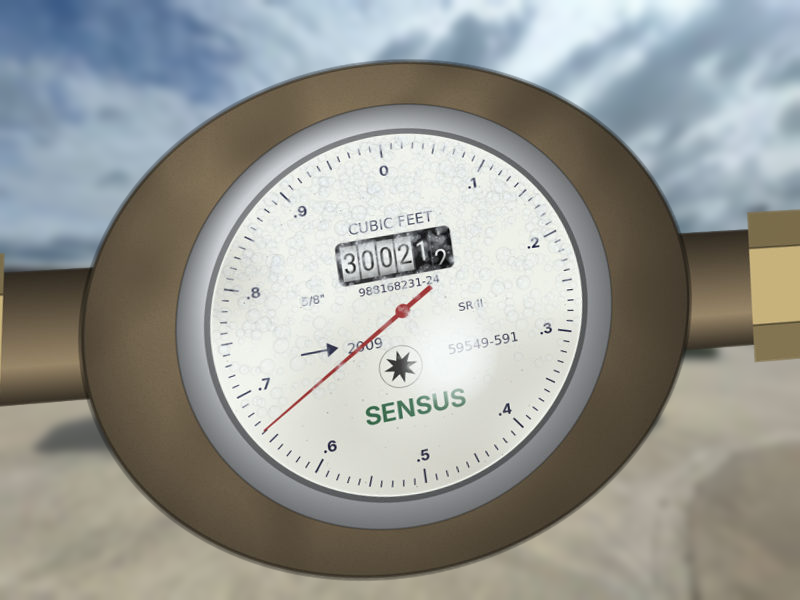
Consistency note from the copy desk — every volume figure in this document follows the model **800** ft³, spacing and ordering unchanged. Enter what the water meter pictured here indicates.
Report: **300211.66** ft³
